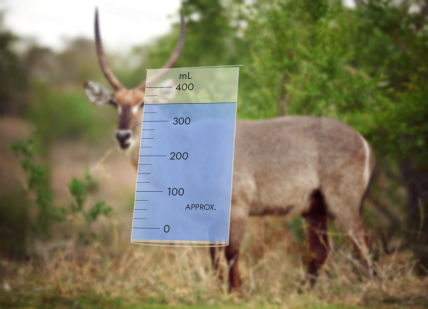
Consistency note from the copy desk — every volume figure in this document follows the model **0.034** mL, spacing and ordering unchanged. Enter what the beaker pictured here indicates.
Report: **350** mL
